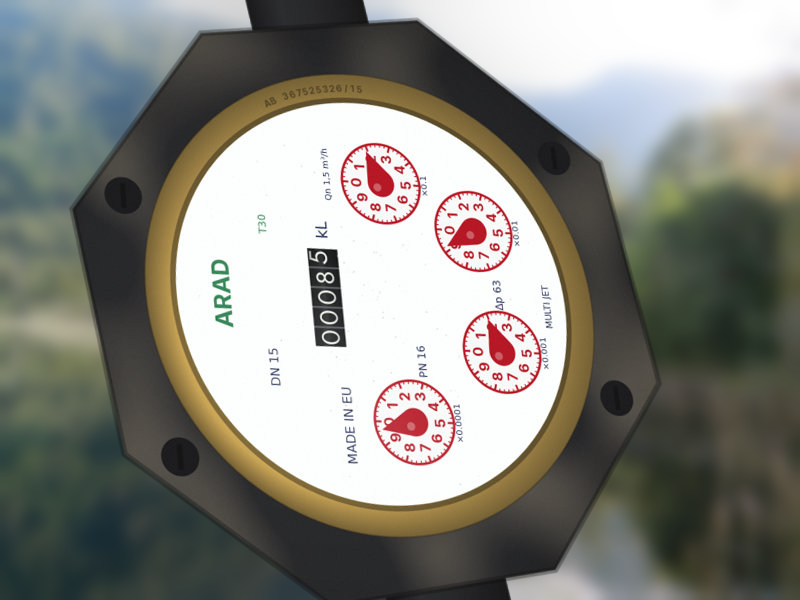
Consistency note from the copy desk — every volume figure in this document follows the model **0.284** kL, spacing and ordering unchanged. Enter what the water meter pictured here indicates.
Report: **85.1919** kL
